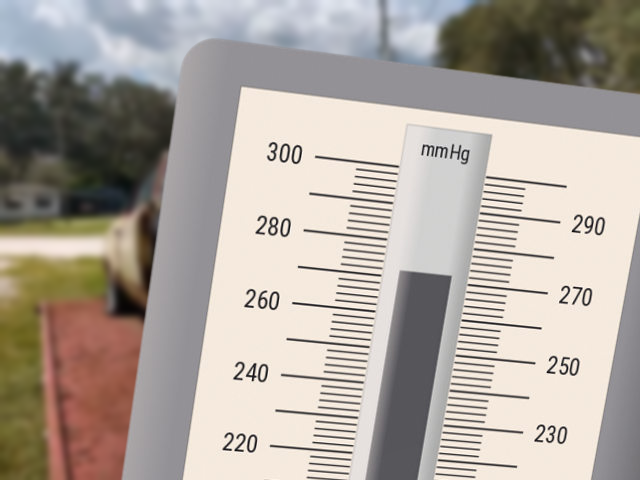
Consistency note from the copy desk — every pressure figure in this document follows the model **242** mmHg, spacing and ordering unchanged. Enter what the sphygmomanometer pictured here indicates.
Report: **272** mmHg
